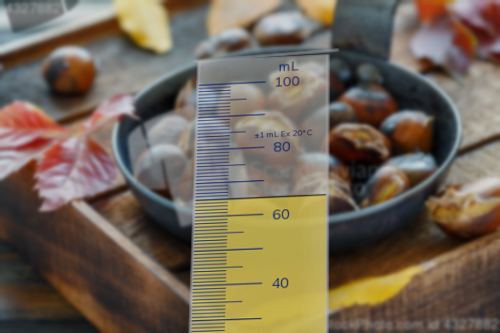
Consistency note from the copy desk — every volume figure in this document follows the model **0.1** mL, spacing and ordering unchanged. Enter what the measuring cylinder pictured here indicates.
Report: **65** mL
